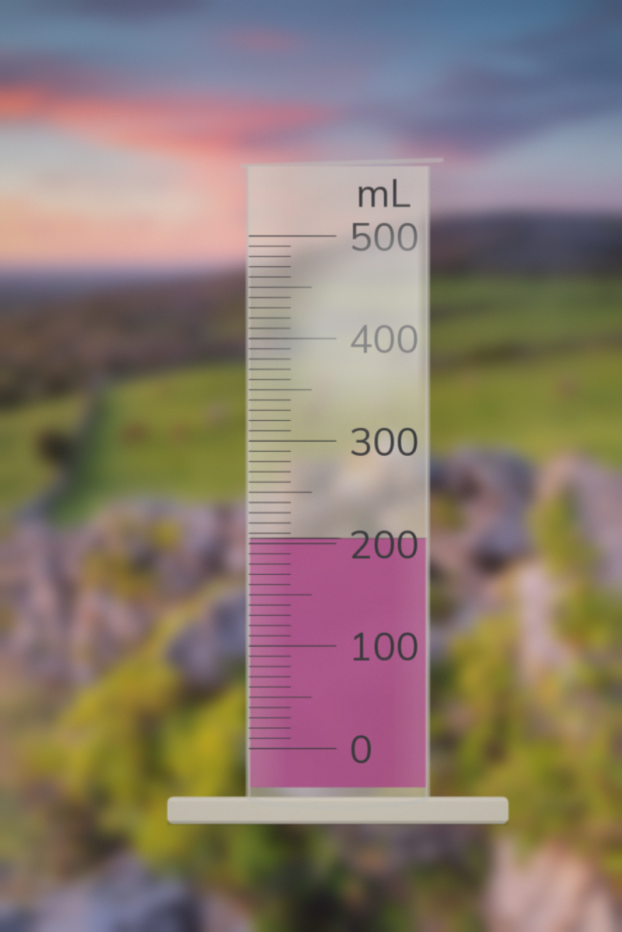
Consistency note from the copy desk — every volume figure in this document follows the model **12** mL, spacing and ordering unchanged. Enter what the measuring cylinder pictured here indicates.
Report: **205** mL
